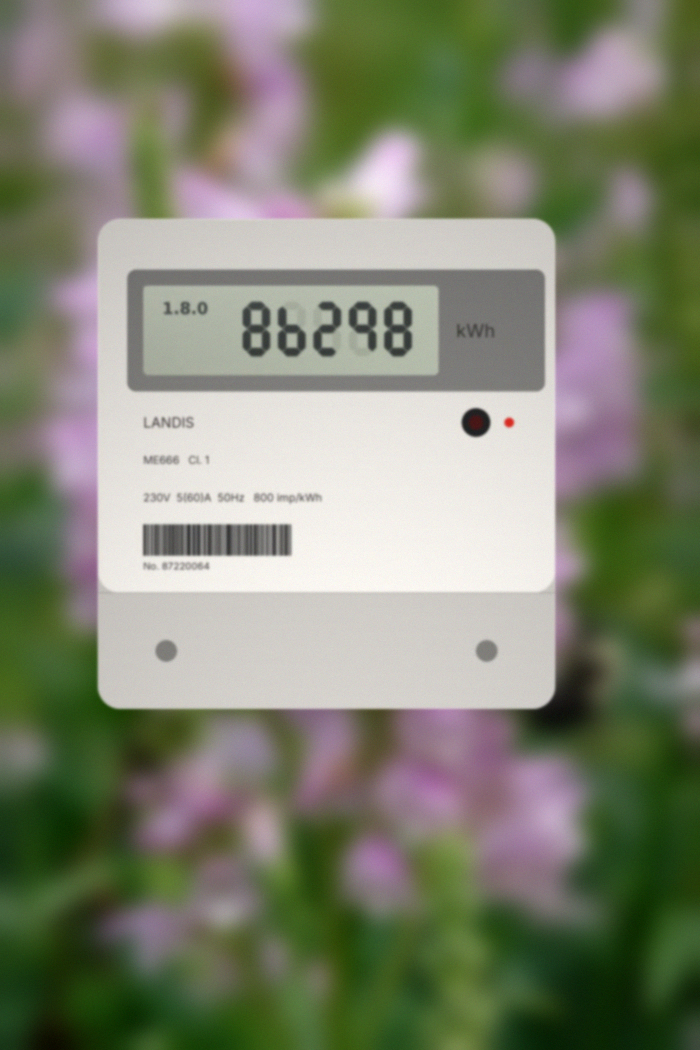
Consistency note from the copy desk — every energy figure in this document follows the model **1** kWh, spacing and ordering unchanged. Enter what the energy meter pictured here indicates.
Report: **86298** kWh
